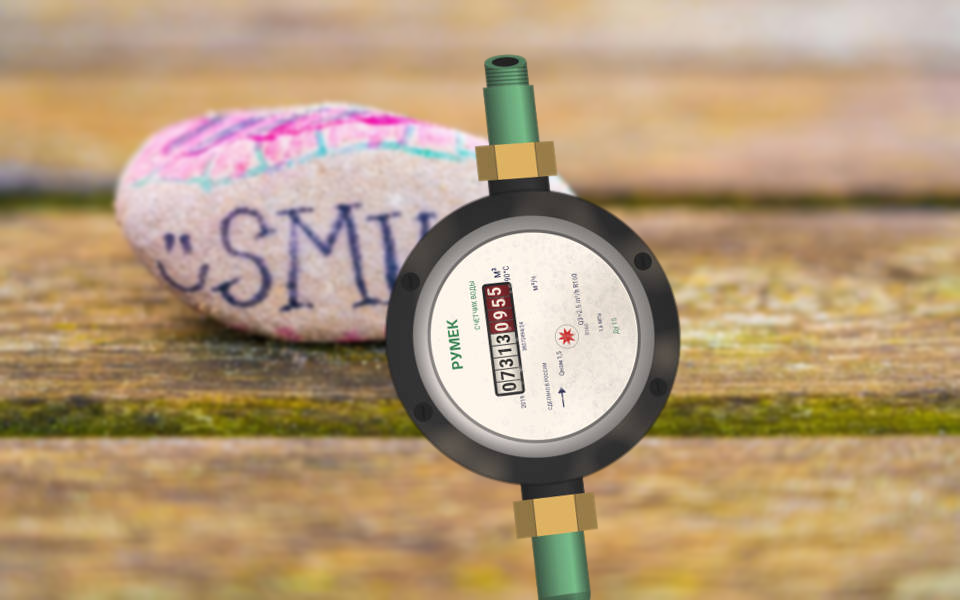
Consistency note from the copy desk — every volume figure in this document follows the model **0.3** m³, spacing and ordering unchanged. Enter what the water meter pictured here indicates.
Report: **7313.0955** m³
